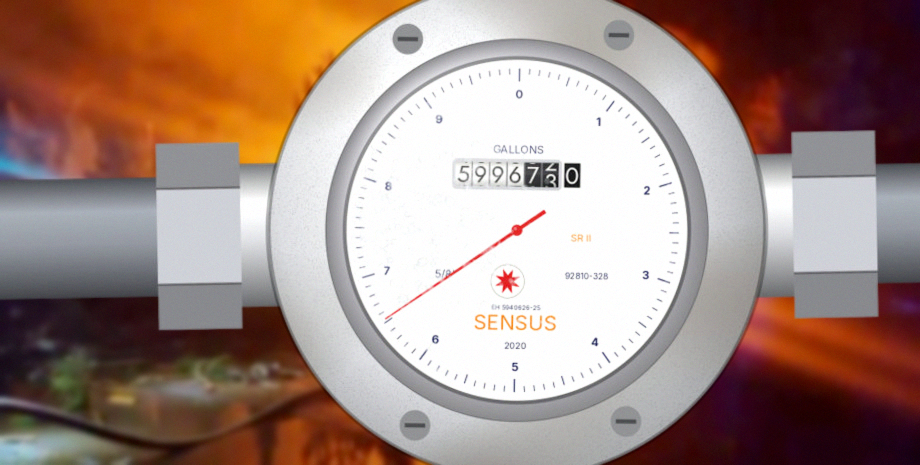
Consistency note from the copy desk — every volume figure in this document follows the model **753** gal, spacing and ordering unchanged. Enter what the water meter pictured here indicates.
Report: **5996726.5** gal
